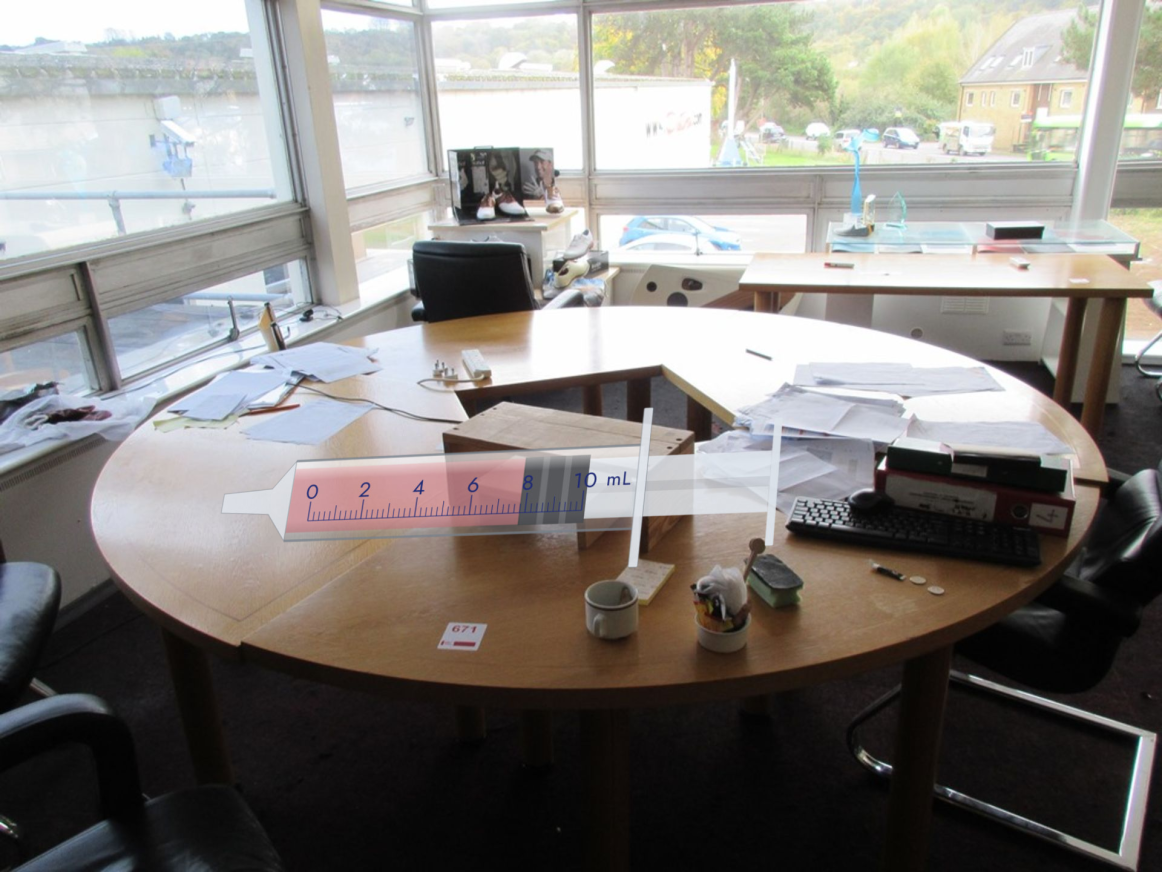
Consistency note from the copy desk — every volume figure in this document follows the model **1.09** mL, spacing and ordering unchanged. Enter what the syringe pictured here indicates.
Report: **7.8** mL
